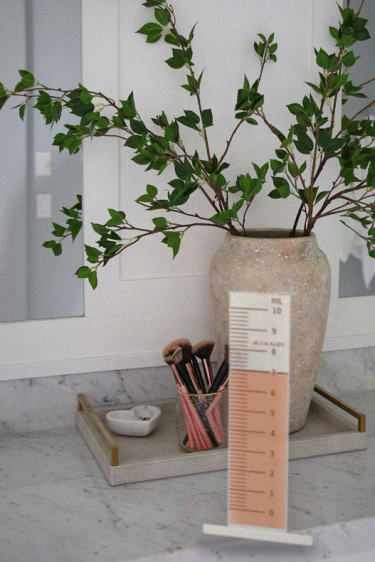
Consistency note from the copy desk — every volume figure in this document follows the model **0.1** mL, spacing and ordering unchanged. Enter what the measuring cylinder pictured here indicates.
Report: **7** mL
